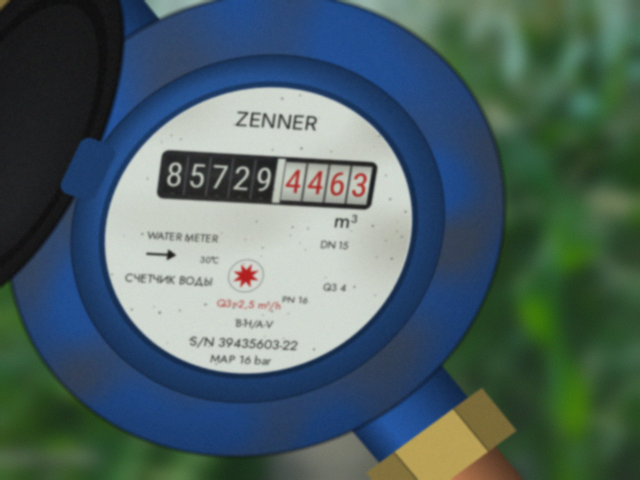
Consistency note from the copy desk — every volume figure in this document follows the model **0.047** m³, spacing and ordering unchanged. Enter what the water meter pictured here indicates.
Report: **85729.4463** m³
